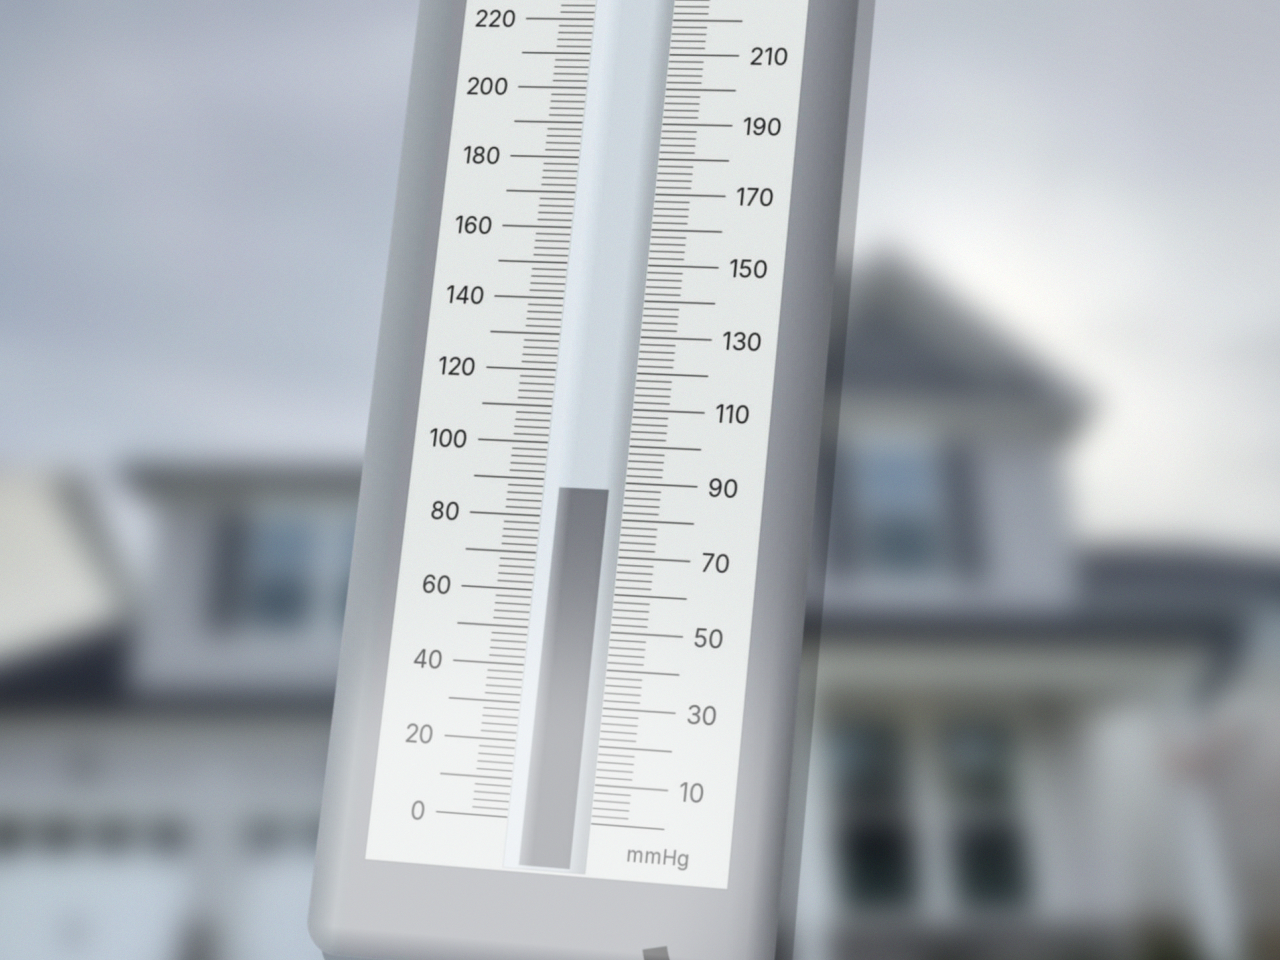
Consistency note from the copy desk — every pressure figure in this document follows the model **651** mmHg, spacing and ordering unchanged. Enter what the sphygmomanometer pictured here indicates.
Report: **88** mmHg
